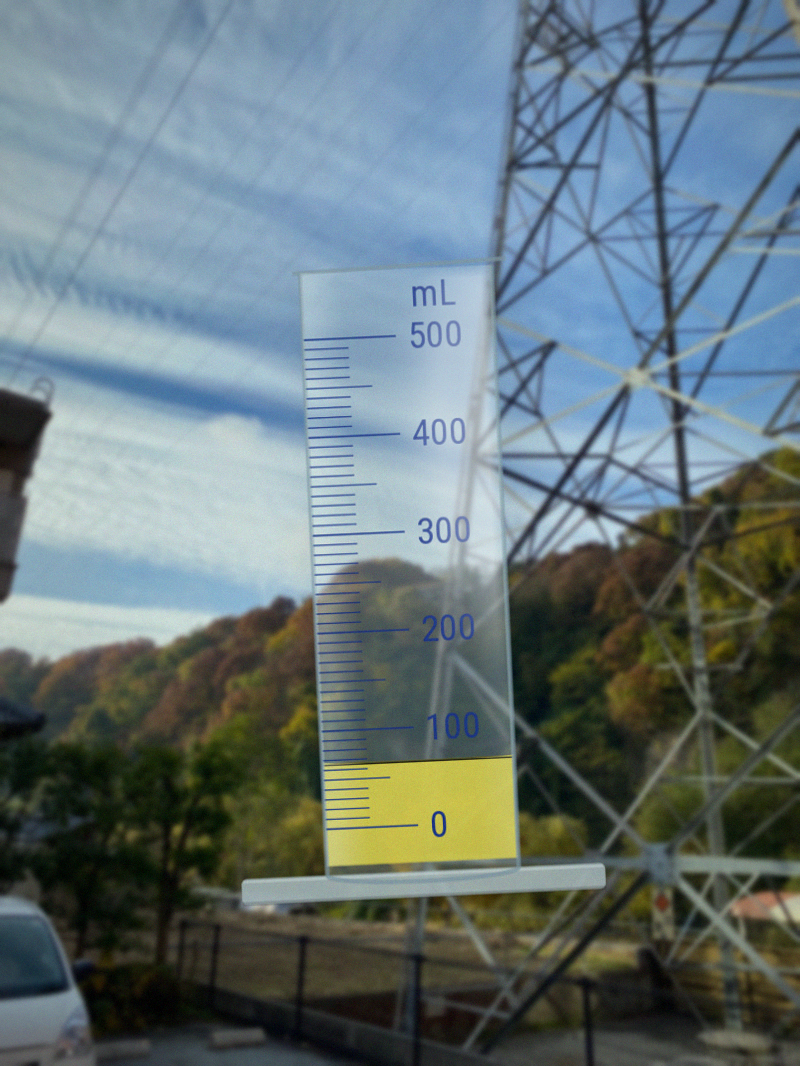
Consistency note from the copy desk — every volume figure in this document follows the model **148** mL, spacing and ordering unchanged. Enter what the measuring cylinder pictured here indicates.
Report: **65** mL
